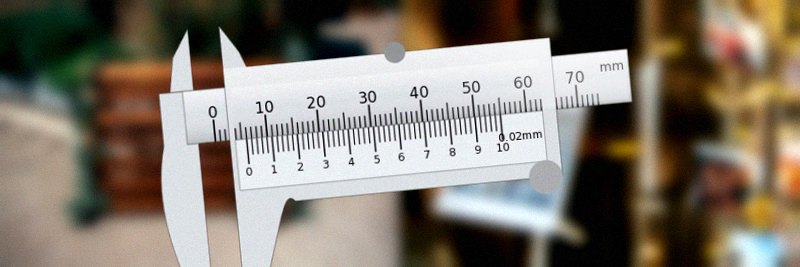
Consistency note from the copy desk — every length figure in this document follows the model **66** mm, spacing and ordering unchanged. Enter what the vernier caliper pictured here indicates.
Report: **6.0** mm
